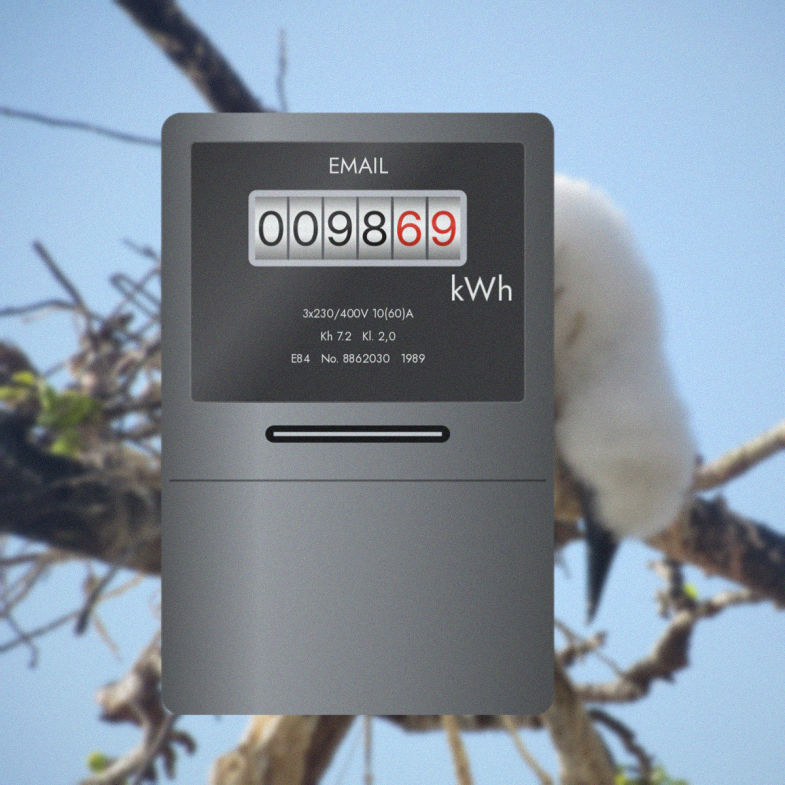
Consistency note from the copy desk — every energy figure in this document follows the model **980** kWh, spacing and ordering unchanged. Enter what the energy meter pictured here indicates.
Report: **98.69** kWh
